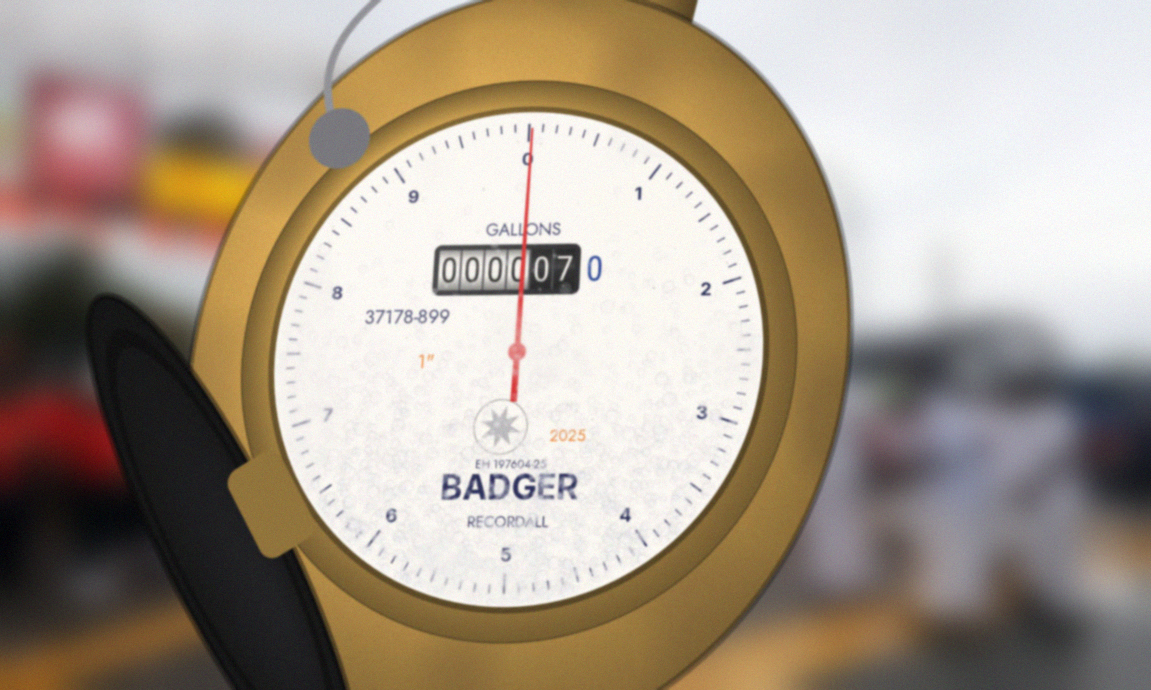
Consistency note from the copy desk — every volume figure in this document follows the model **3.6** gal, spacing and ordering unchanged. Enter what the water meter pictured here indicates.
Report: **70.0** gal
